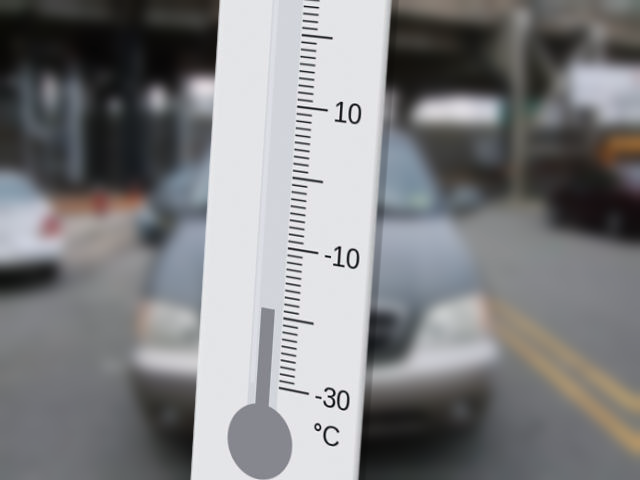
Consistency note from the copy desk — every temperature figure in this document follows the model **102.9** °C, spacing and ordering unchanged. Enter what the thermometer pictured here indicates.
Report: **-19** °C
